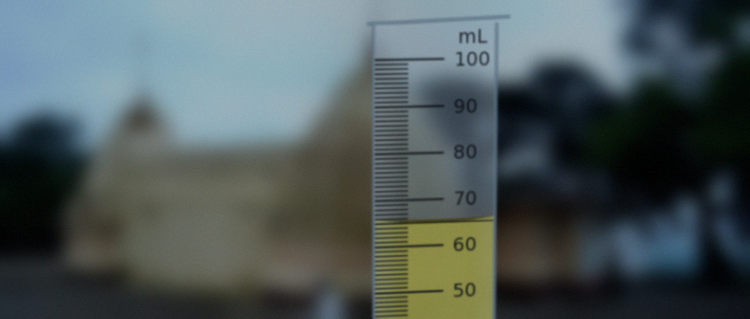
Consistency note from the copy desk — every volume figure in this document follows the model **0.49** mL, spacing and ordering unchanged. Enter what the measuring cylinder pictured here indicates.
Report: **65** mL
